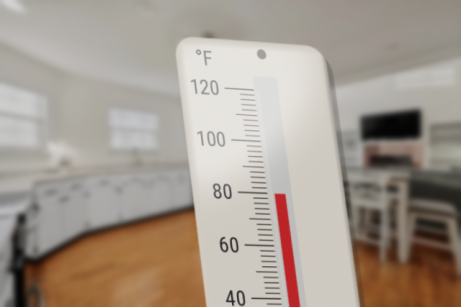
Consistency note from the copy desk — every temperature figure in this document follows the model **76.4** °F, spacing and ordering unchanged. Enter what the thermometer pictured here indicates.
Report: **80** °F
